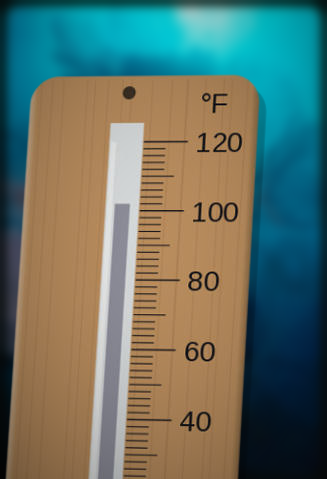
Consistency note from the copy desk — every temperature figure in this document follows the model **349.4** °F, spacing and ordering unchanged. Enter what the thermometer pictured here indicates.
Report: **102** °F
